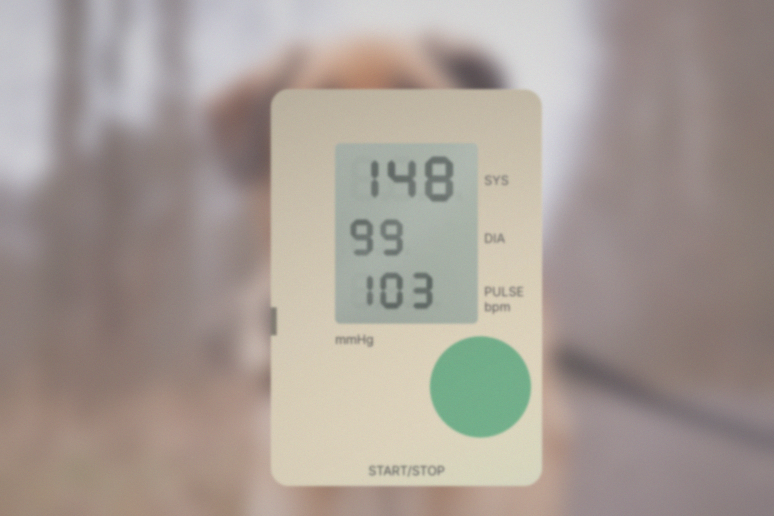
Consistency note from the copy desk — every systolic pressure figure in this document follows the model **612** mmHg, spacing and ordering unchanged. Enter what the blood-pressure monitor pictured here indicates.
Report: **148** mmHg
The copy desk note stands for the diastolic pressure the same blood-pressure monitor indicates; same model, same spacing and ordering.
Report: **99** mmHg
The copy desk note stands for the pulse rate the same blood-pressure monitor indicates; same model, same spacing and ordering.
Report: **103** bpm
